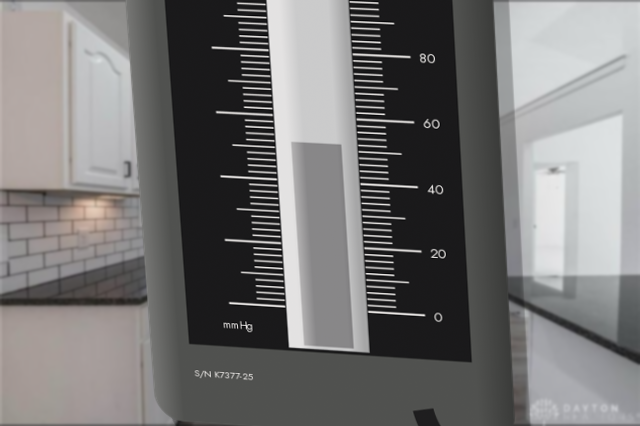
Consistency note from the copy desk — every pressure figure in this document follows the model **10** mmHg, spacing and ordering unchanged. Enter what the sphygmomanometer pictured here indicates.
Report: **52** mmHg
